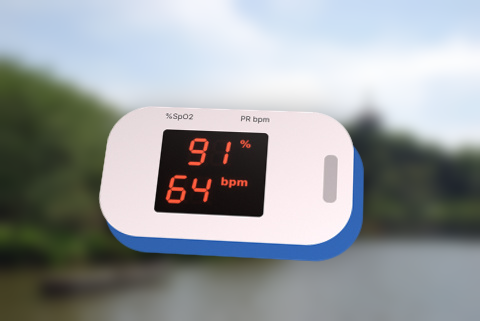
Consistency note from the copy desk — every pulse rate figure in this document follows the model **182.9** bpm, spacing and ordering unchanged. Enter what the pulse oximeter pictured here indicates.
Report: **64** bpm
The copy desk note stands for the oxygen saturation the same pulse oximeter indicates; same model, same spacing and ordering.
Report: **91** %
